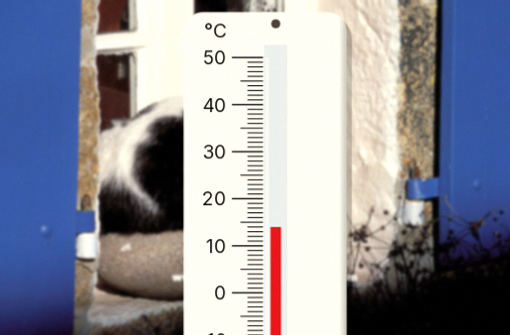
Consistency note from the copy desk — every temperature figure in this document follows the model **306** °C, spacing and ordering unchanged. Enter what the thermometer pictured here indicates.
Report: **14** °C
